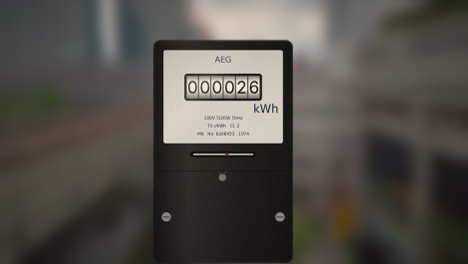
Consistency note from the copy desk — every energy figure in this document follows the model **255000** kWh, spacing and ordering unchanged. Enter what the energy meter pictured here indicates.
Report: **26** kWh
